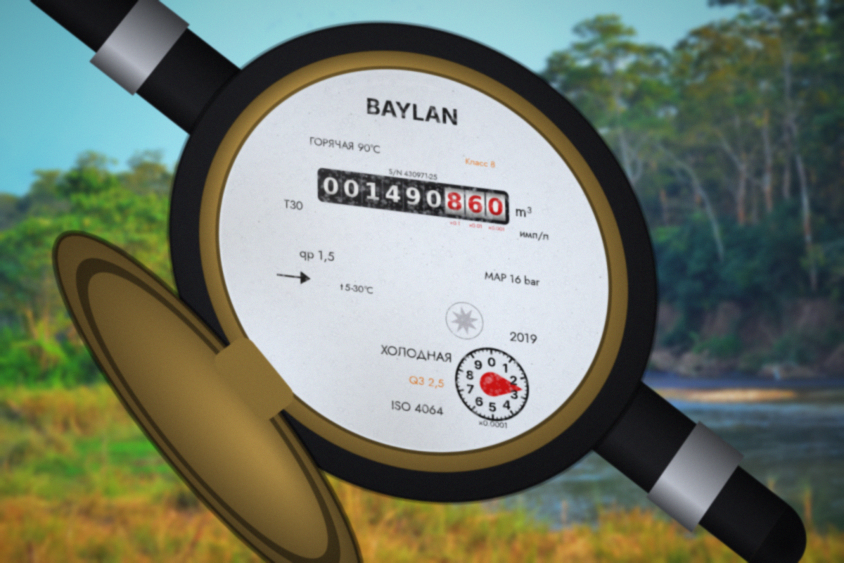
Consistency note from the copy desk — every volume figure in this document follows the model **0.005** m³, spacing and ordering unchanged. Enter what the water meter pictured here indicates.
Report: **1490.8602** m³
